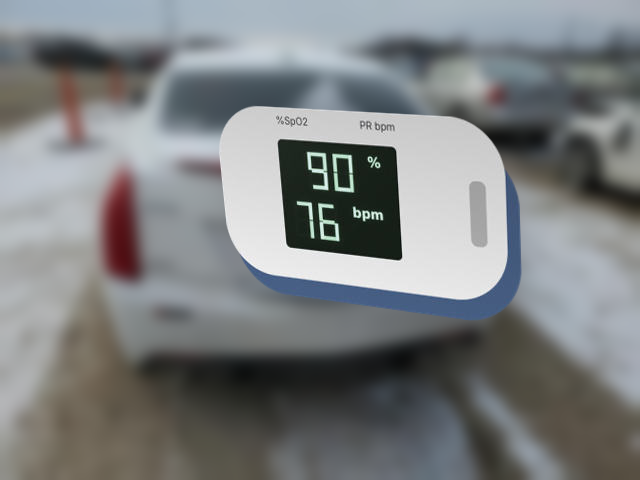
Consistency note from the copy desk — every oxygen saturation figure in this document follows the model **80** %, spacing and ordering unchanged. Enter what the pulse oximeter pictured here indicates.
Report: **90** %
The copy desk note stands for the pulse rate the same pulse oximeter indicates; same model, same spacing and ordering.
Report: **76** bpm
